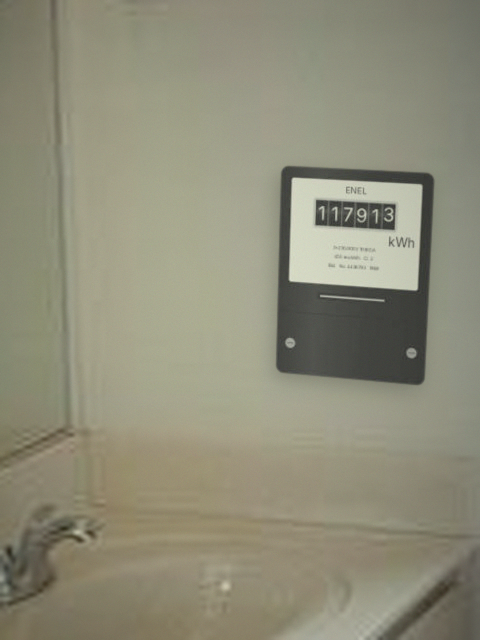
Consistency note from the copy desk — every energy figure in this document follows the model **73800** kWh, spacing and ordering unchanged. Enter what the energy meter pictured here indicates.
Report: **117913** kWh
